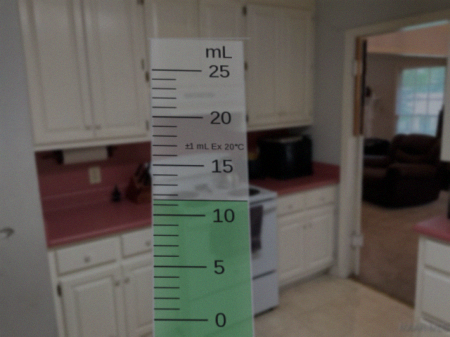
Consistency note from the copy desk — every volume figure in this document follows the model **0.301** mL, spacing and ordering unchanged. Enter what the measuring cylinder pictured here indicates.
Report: **11.5** mL
